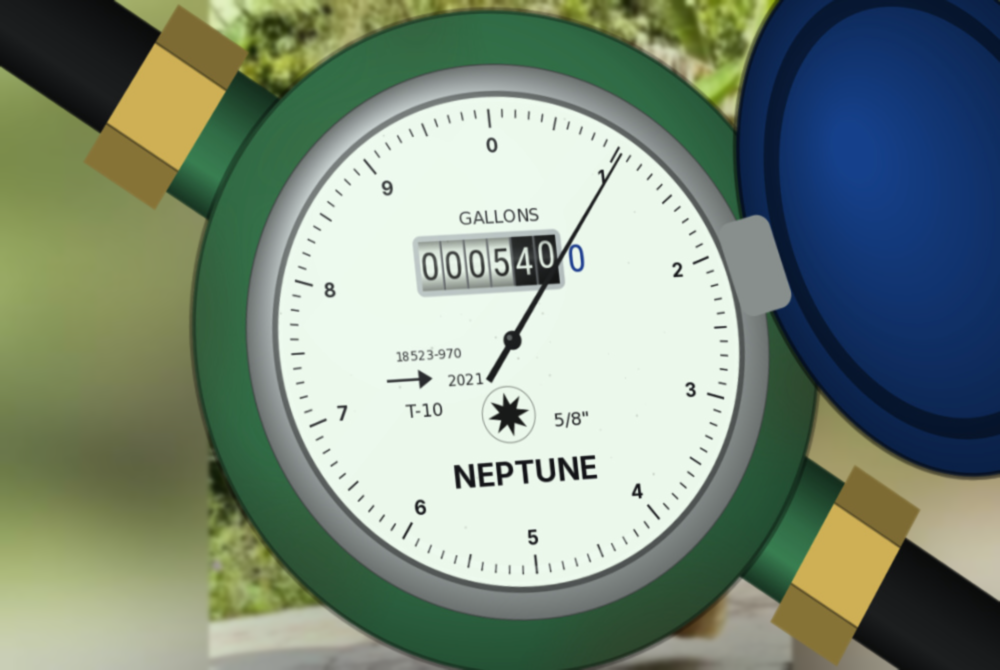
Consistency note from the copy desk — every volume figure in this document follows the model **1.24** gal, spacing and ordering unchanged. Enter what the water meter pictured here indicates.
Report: **5401.0** gal
